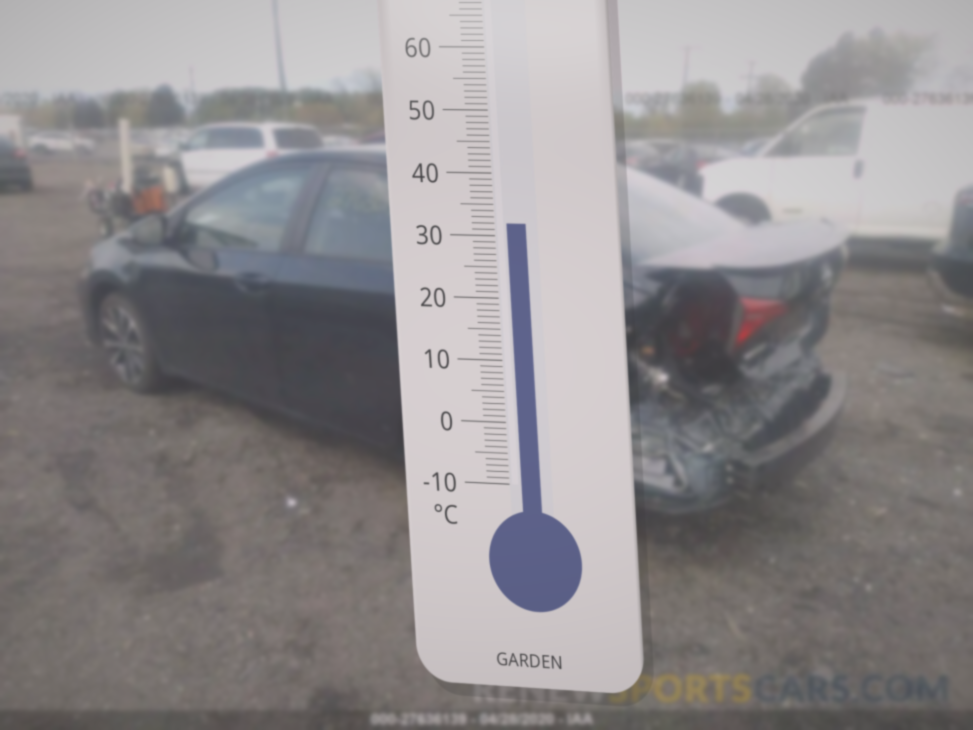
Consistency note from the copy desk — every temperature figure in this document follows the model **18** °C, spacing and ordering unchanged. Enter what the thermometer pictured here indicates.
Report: **32** °C
